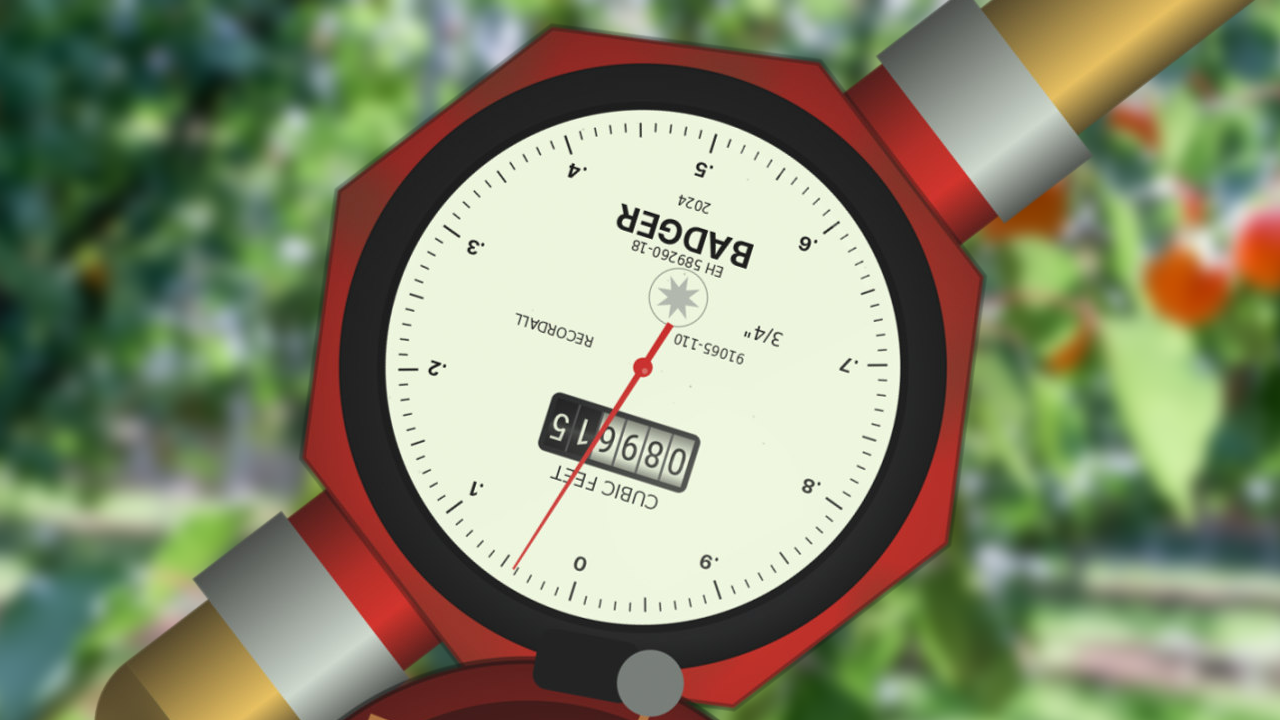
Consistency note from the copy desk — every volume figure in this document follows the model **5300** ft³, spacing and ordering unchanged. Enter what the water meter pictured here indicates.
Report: **89615.04** ft³
